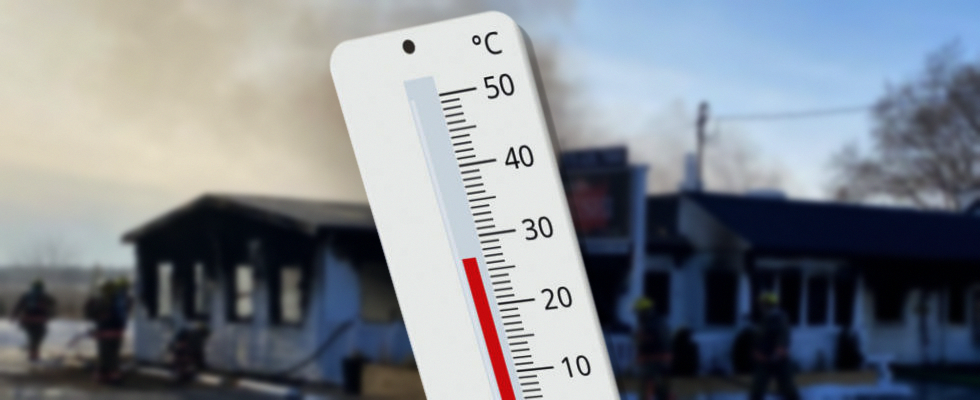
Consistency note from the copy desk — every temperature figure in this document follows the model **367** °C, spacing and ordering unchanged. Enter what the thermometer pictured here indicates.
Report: **27** °C
